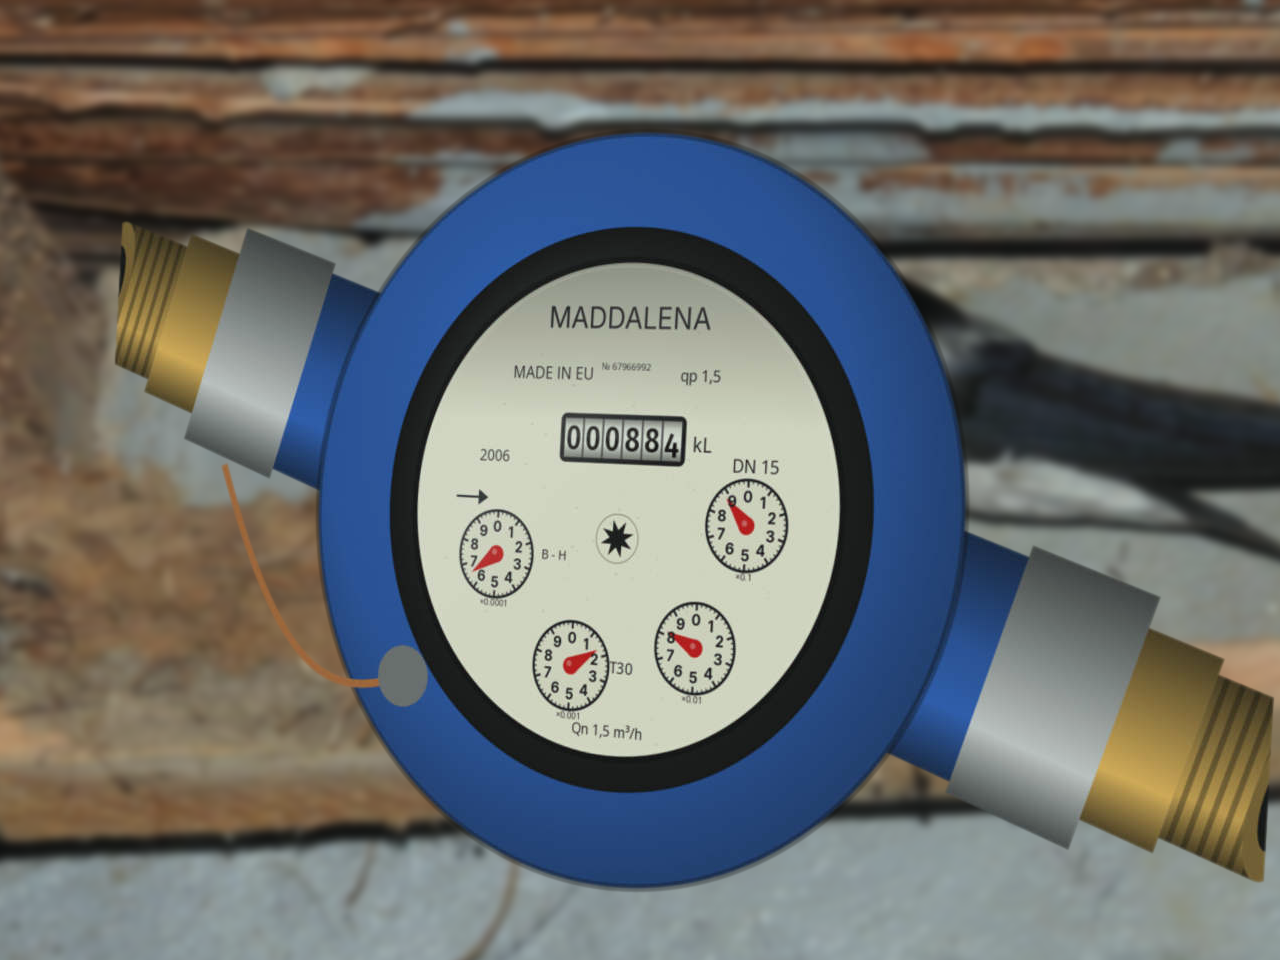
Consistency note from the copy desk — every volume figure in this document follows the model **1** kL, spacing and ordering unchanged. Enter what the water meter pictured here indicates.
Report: **883.8816** kL
